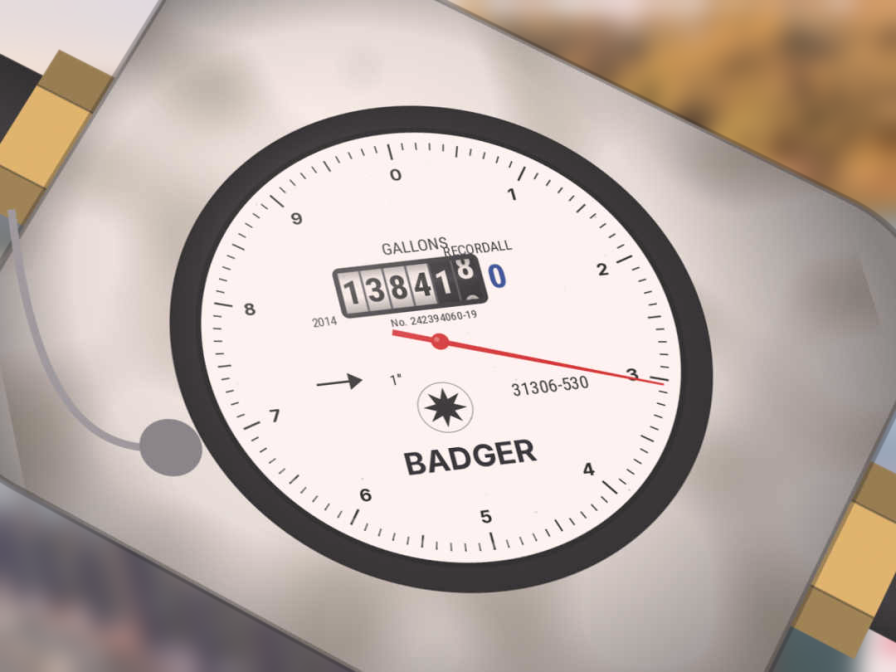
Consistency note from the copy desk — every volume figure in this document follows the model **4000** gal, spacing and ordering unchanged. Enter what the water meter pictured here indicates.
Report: **1384183.0** gal
